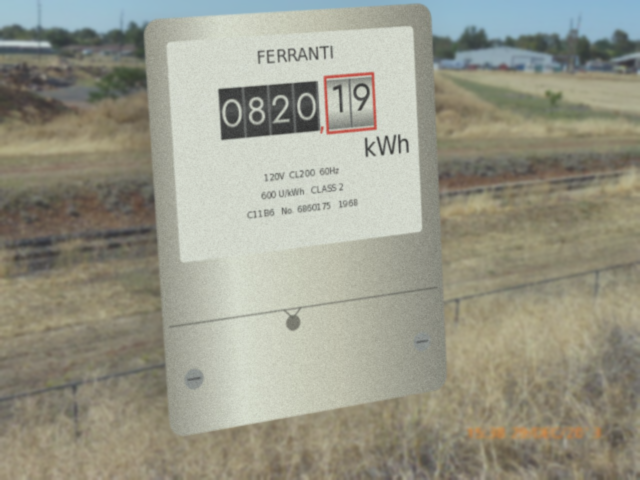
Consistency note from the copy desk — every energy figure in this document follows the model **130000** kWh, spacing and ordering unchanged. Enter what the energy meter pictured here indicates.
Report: **820.19** kWh
